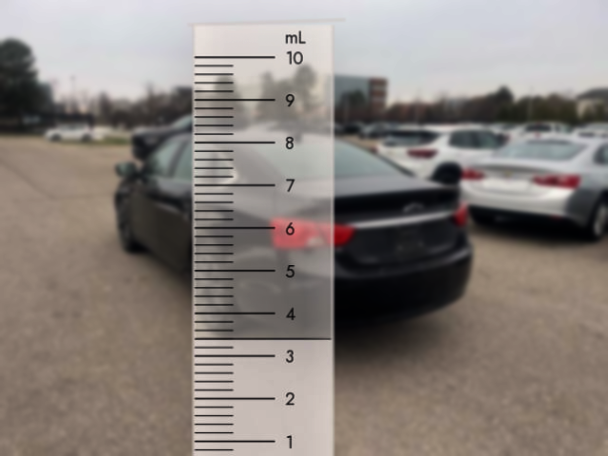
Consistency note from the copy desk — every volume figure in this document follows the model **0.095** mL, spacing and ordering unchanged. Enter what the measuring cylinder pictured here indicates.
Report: **3.4** mL
